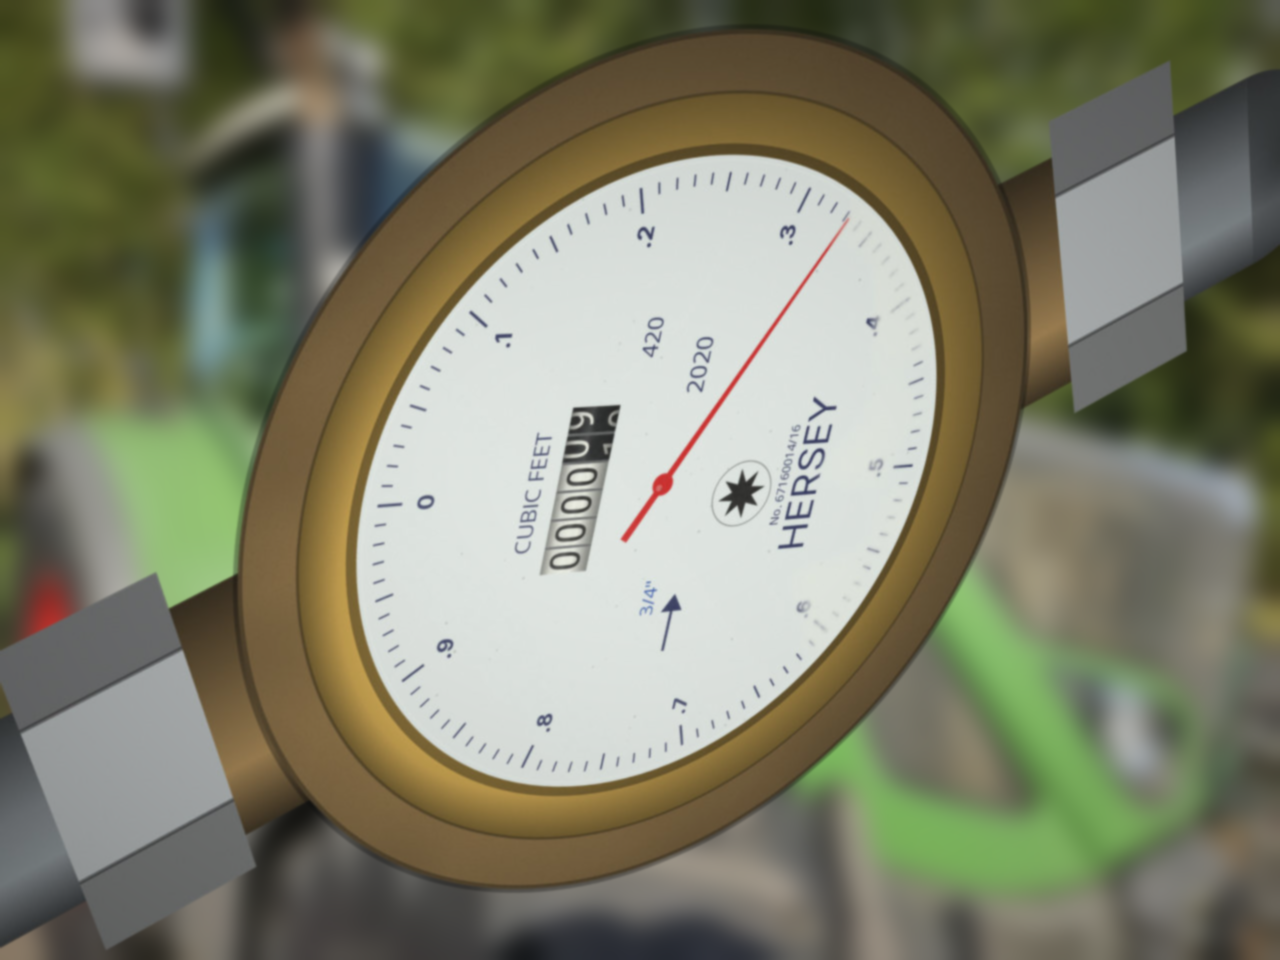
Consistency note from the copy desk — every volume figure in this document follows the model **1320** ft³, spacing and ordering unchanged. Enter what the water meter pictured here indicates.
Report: **9.33** ft³
